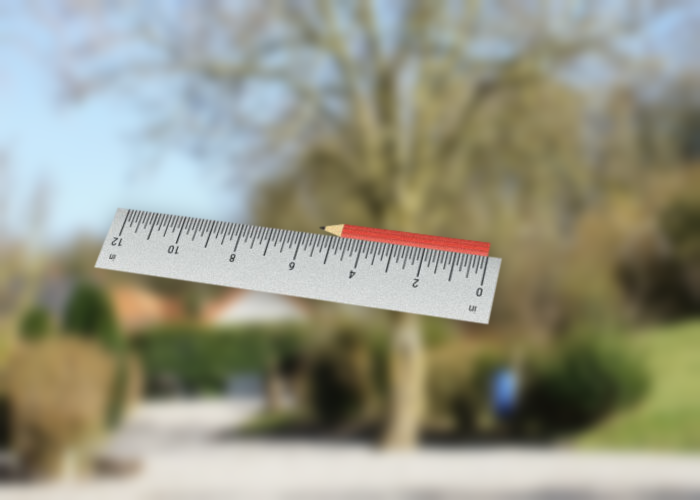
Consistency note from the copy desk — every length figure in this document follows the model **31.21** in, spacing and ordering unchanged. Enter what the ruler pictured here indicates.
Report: **5.5** in
